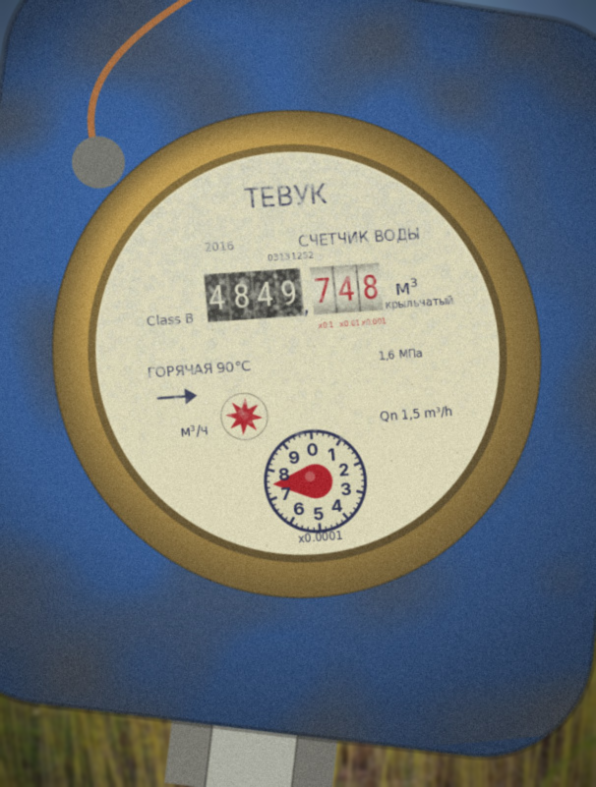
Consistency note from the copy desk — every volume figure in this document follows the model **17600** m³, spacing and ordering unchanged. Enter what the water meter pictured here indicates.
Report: **4849.7487** m³
